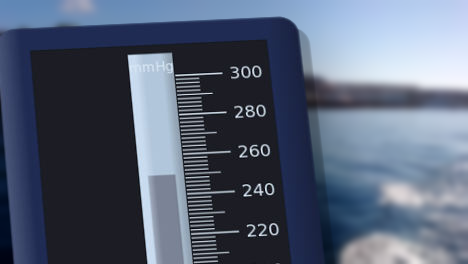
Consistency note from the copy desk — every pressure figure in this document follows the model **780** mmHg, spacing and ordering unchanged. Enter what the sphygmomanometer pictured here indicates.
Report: **250** mmHg
